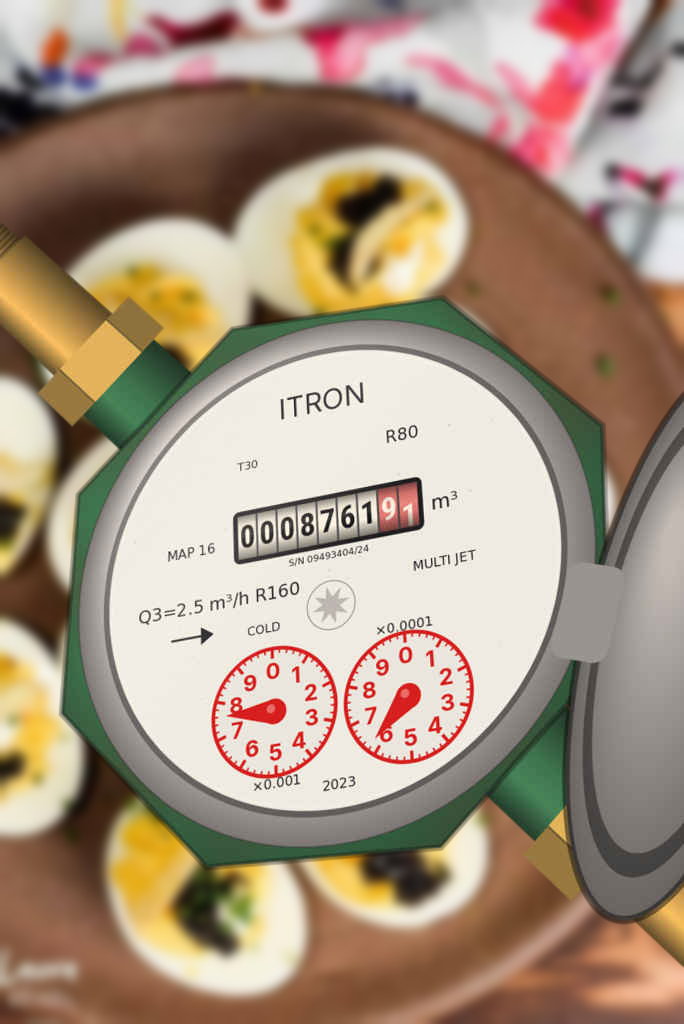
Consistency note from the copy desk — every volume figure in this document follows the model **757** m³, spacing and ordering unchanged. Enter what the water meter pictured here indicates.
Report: **8761.9076** m³
